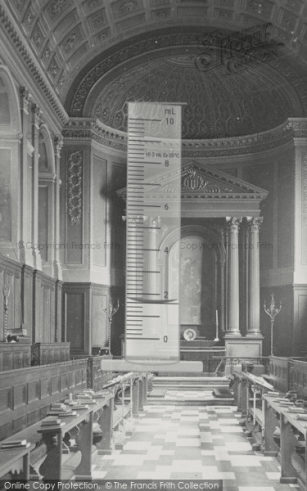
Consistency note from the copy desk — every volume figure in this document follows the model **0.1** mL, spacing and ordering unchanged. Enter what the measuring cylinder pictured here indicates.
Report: **1.6** mL
